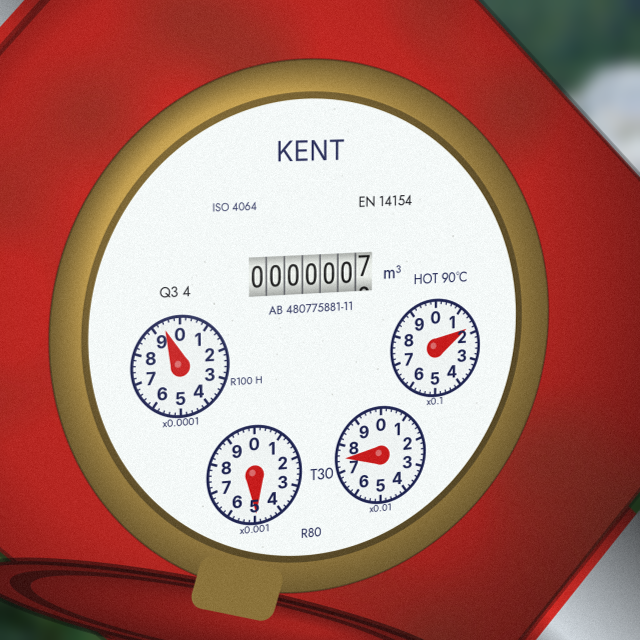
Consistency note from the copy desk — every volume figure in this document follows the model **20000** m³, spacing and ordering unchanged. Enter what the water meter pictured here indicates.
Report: **7.1749** m³
